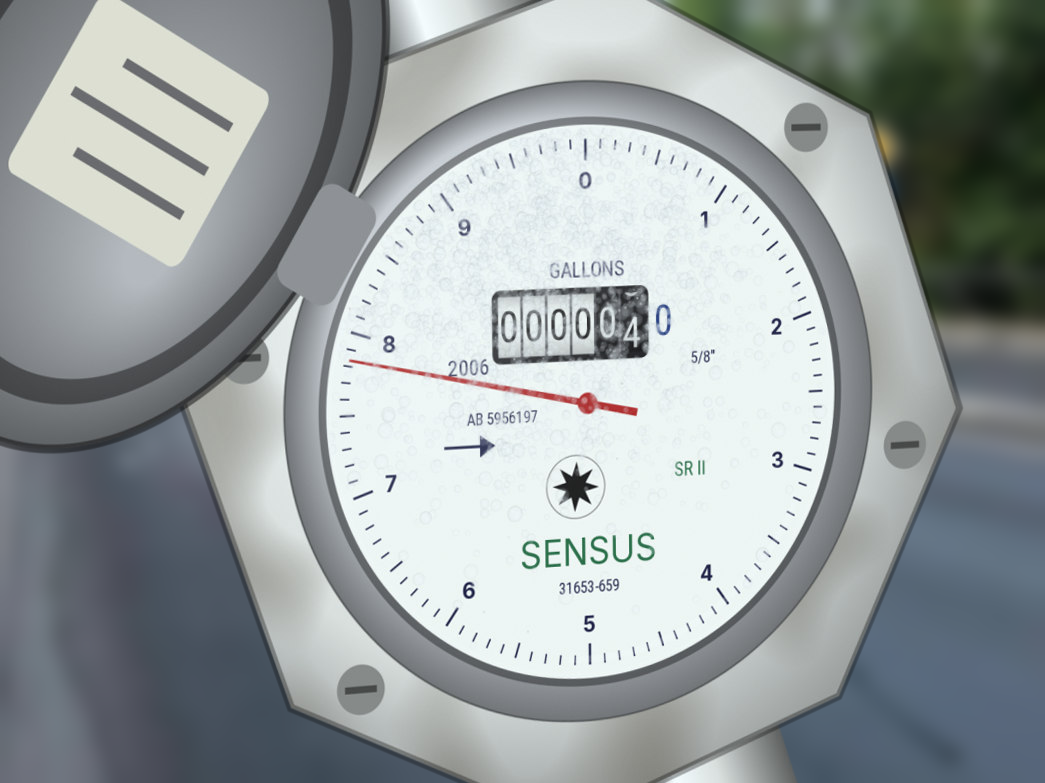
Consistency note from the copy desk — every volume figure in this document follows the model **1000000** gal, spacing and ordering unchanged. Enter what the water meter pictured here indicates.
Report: **37.8** gal
